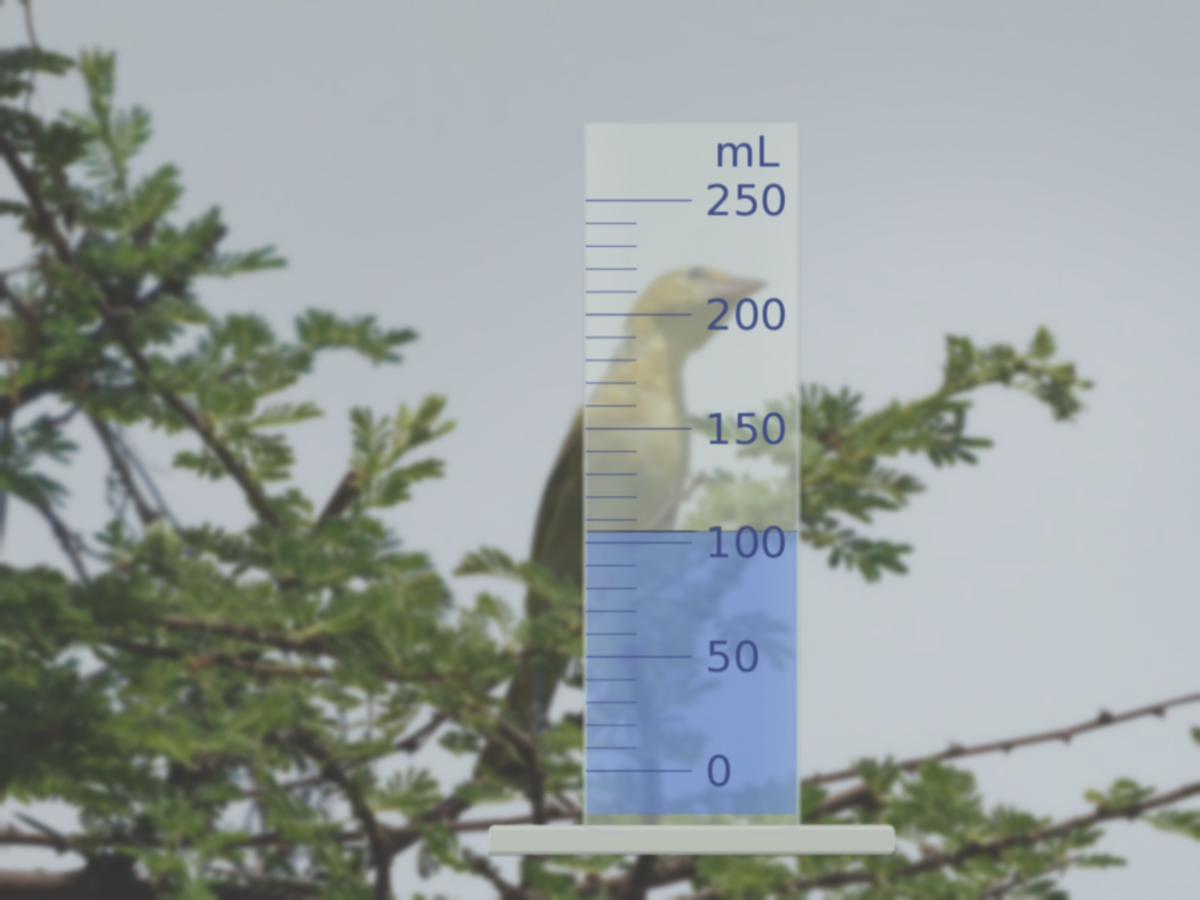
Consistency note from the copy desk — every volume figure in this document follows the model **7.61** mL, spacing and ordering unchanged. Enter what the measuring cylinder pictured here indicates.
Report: **105** mL
